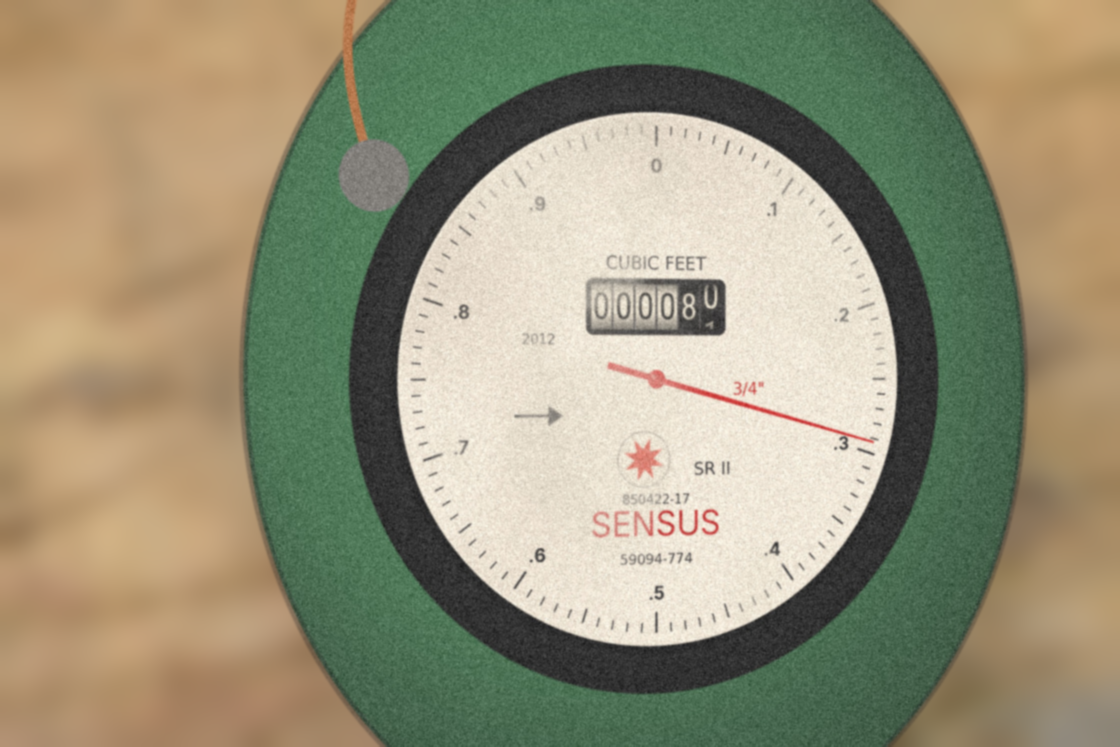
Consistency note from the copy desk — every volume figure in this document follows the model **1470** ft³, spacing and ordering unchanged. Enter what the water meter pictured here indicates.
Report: **80.29** ft³
